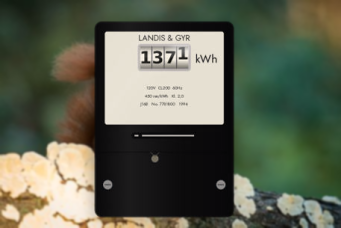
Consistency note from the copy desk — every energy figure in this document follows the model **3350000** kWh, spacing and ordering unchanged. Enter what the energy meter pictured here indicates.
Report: **1371** kWh
